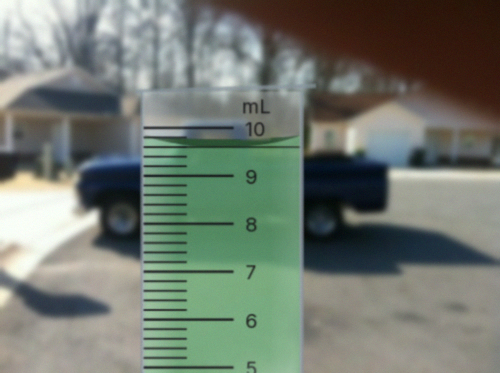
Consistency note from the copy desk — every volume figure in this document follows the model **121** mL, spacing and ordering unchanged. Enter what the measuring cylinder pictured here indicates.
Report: **9.6** mL
